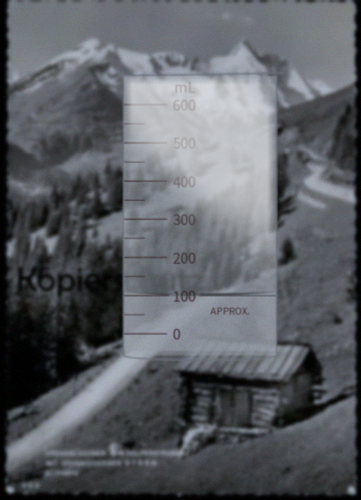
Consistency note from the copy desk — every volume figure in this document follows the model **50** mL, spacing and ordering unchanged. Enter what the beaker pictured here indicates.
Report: **100** mL
